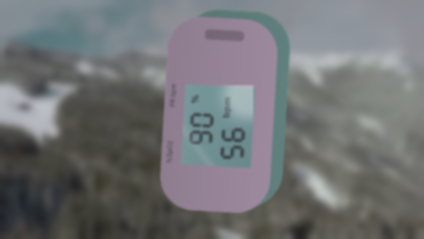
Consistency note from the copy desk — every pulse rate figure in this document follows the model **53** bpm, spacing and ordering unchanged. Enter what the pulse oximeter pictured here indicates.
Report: **56** bpm
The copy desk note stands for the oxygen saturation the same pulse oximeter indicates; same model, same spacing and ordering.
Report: **90** %
